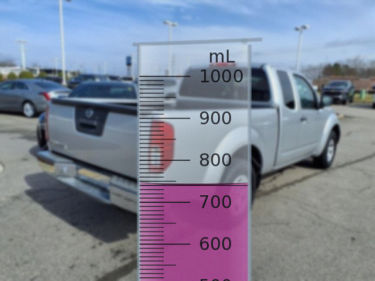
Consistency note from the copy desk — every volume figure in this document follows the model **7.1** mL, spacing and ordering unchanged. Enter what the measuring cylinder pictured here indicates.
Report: **740** mL
